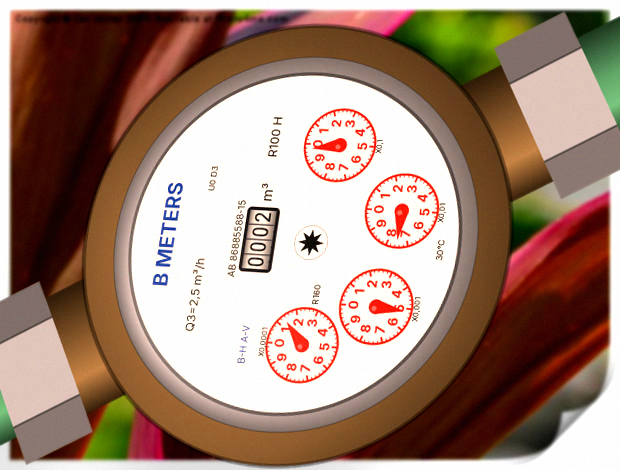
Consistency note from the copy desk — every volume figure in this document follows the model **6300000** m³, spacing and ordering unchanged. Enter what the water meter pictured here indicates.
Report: **1.9751** m³
